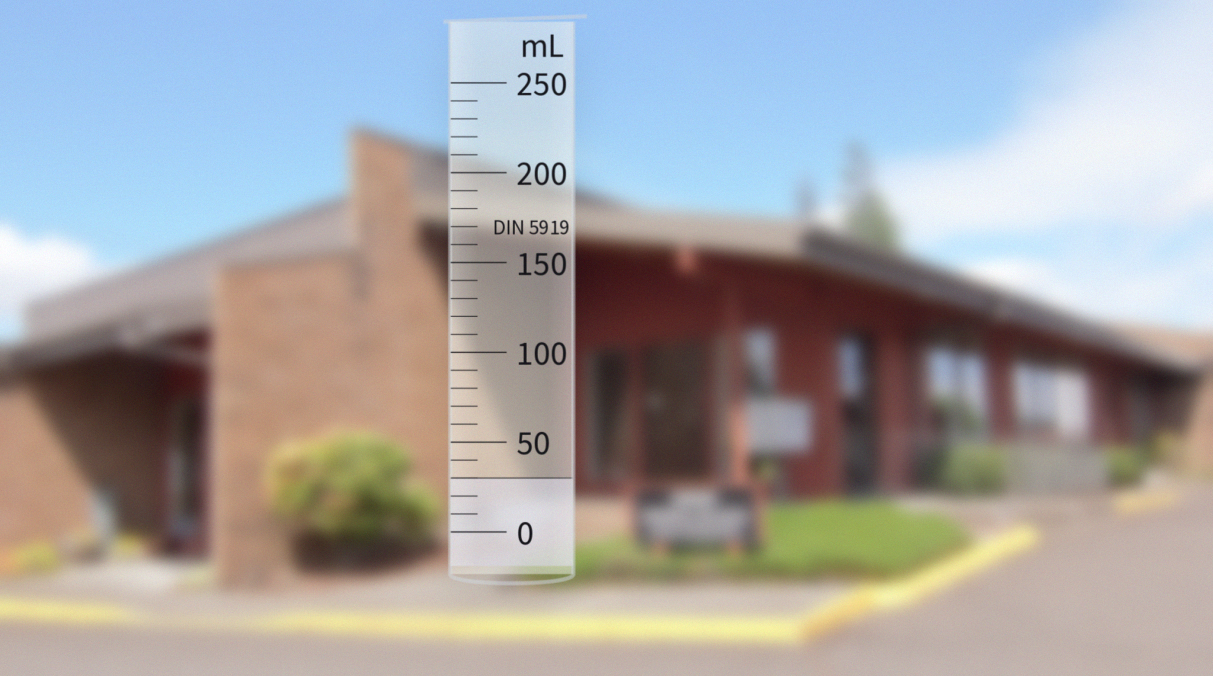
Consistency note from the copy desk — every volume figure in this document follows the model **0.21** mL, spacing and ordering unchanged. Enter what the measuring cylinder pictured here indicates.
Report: **30** mL
